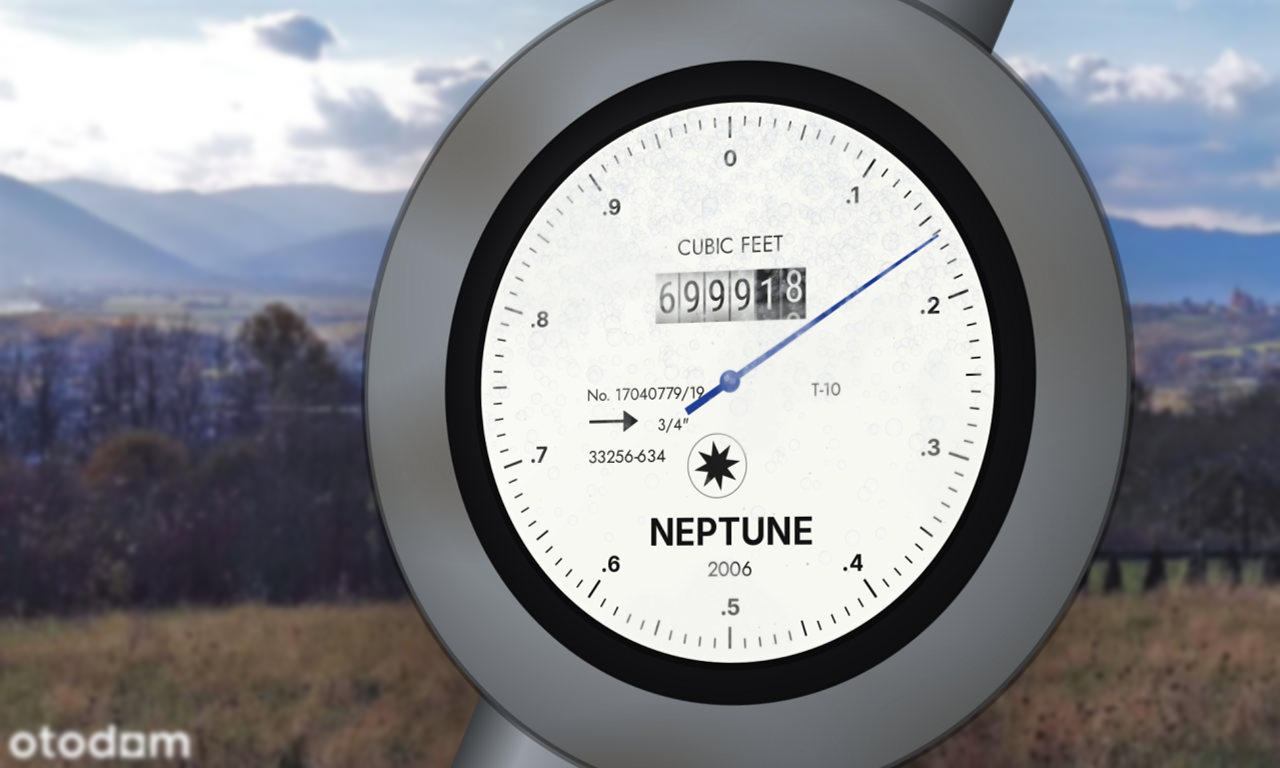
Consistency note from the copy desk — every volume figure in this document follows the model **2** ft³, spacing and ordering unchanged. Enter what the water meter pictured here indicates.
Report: **699918.16** ft³
